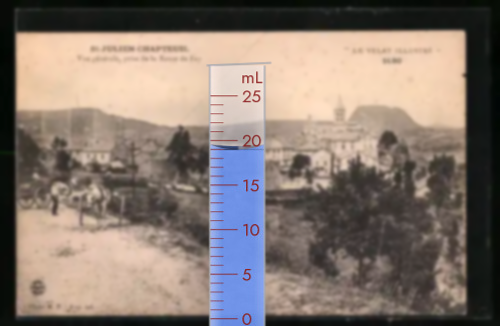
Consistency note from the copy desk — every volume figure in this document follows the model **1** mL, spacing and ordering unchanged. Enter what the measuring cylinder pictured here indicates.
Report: **19** mL
